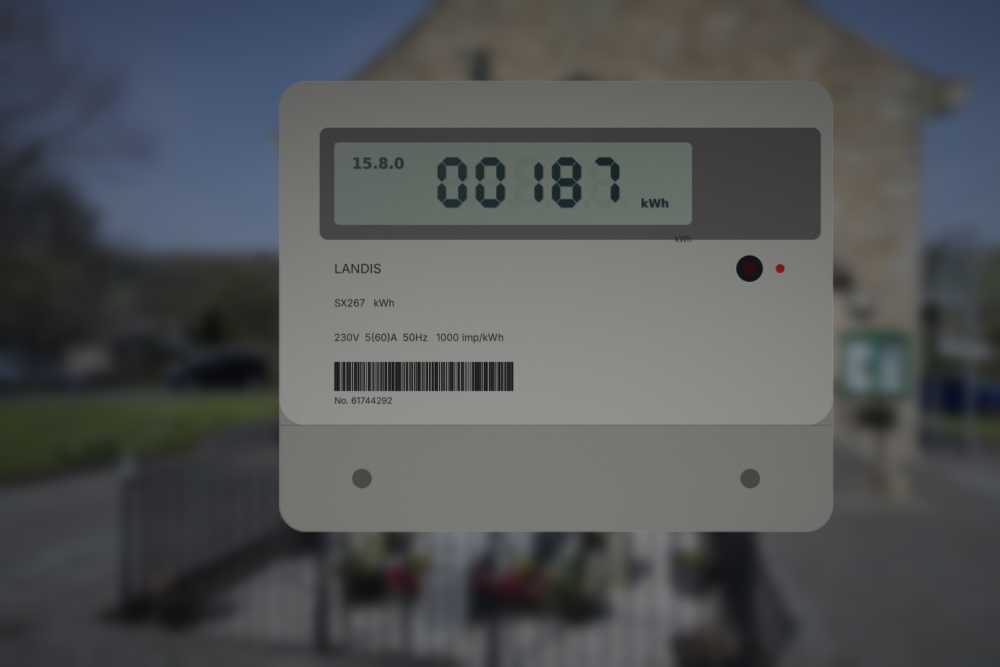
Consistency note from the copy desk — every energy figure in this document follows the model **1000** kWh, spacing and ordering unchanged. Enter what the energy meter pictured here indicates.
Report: **187** kWh
